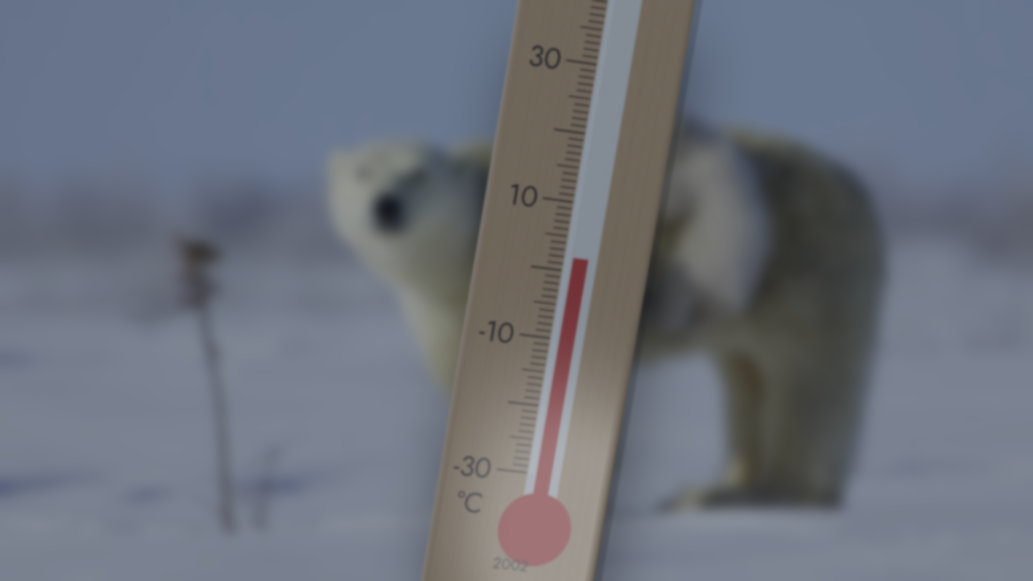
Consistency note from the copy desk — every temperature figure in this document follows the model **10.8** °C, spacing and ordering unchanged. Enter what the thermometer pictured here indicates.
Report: **2** °C
